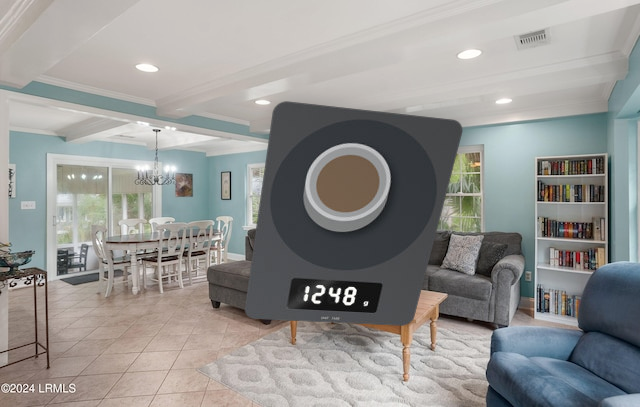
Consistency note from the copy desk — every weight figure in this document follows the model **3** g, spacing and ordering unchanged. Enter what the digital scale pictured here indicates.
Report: **1248** g
